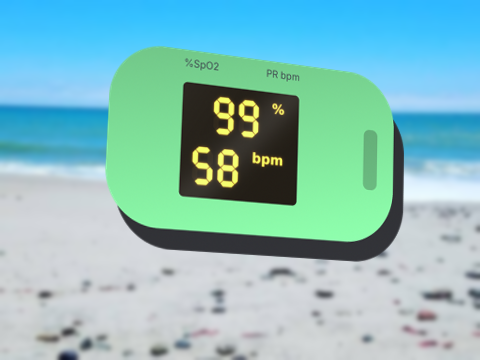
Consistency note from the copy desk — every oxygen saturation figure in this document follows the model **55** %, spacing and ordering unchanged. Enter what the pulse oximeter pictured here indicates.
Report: **99** %
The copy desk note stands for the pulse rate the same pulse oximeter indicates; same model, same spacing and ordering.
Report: **58** bpm
